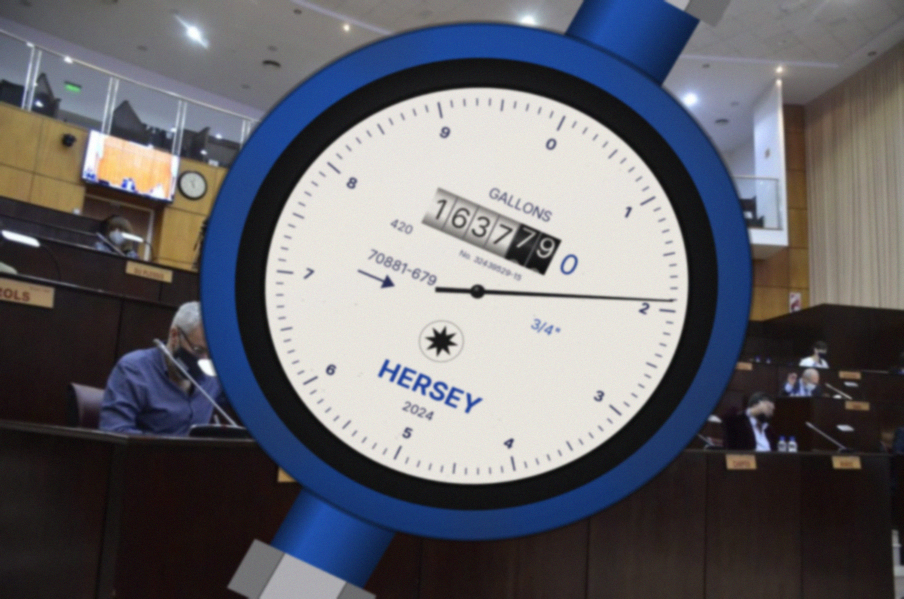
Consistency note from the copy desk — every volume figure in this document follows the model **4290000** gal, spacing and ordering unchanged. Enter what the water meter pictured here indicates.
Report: **1637791.9** gal
